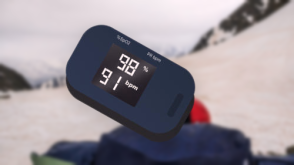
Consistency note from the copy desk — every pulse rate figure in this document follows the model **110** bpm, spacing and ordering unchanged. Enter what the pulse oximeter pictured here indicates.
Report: **91** bpm
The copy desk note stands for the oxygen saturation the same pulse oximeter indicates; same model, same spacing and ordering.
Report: **98** %
